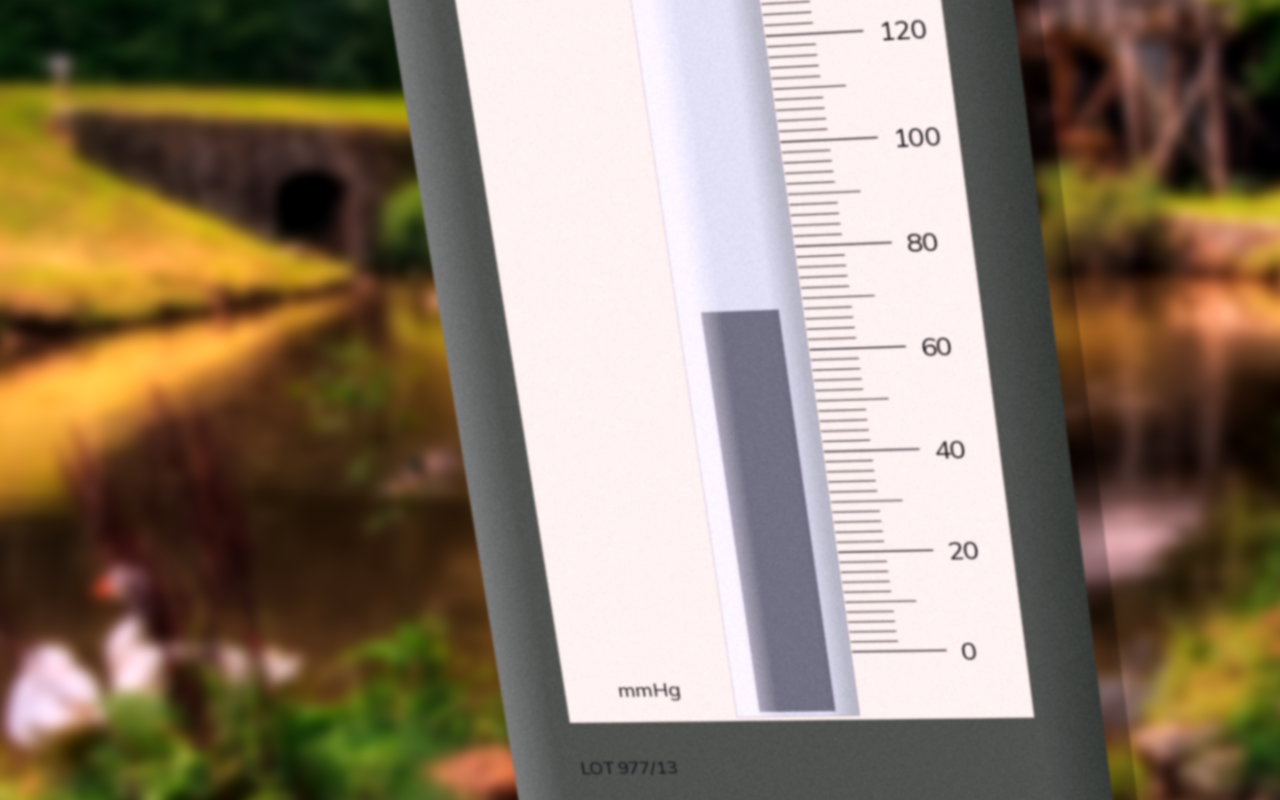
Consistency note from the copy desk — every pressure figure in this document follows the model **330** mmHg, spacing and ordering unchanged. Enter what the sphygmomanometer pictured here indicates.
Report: **68** mmHg
